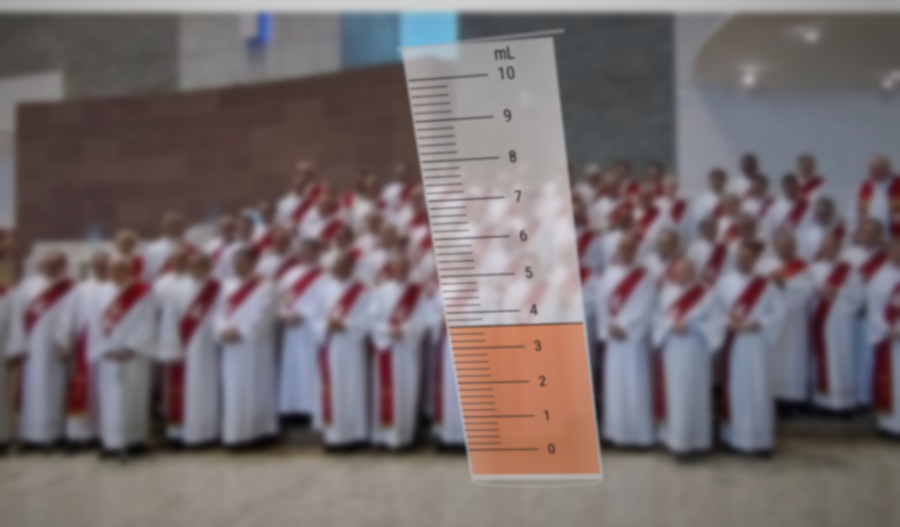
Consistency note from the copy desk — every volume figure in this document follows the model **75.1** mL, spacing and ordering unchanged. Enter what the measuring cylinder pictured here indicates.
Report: **3.6** mL
